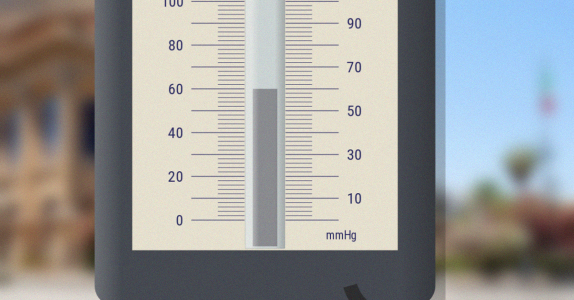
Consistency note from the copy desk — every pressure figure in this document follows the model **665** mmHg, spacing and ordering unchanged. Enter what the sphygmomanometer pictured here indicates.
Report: **60** mmHg
